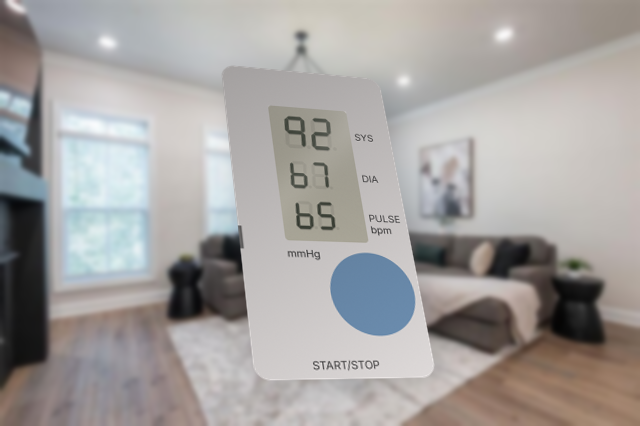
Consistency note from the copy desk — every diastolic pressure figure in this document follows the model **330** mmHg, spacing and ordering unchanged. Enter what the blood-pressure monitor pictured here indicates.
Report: **67** mmHg
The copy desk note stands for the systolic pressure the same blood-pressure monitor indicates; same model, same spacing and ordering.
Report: **92** mmHg
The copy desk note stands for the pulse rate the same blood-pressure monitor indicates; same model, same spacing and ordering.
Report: **65** bpm
